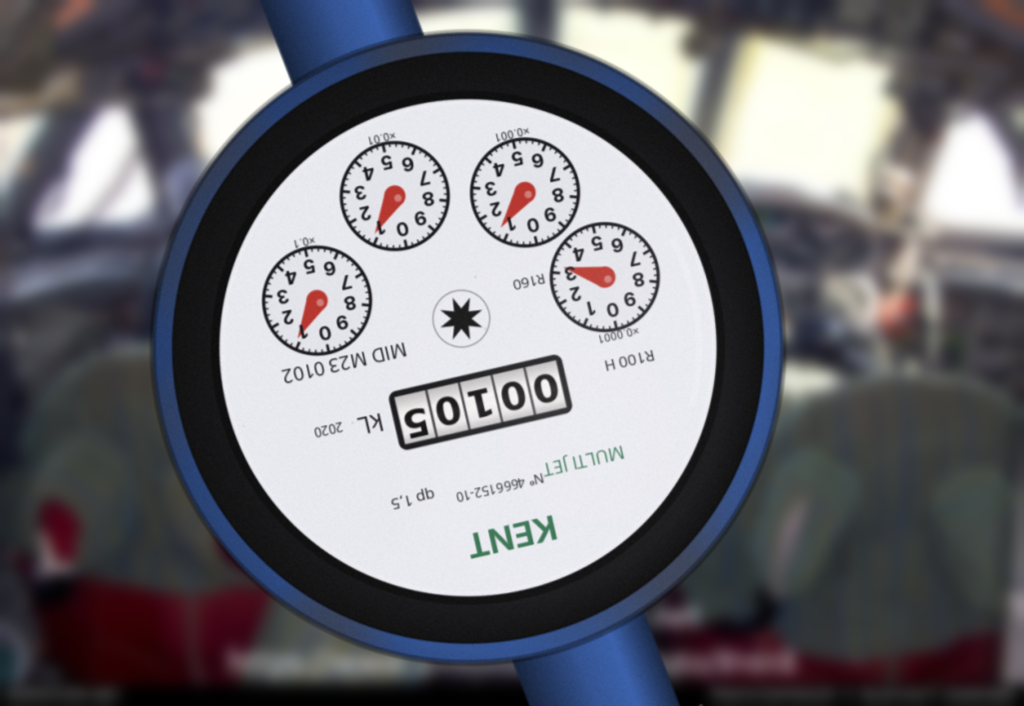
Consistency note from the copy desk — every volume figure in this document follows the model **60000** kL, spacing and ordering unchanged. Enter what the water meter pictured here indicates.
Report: **105.1113** kL
